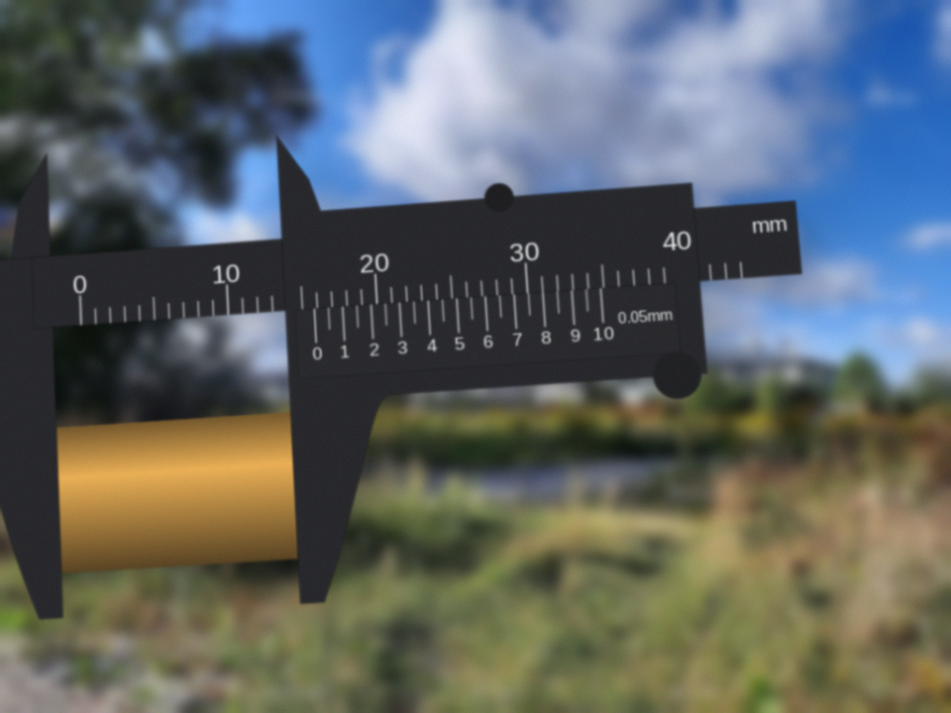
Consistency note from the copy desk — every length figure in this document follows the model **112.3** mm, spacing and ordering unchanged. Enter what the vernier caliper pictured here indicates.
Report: **15.8** mm
